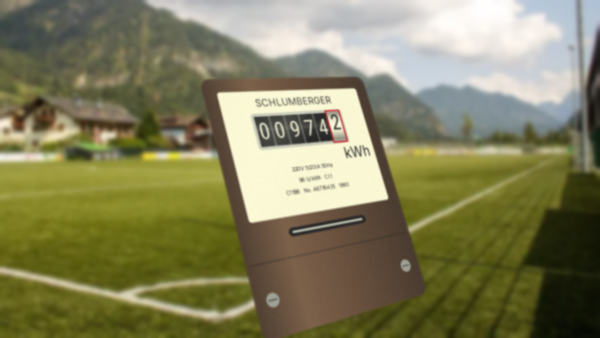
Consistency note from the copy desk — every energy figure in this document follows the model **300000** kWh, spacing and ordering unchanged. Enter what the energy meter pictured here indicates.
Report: **974.2** kWh
